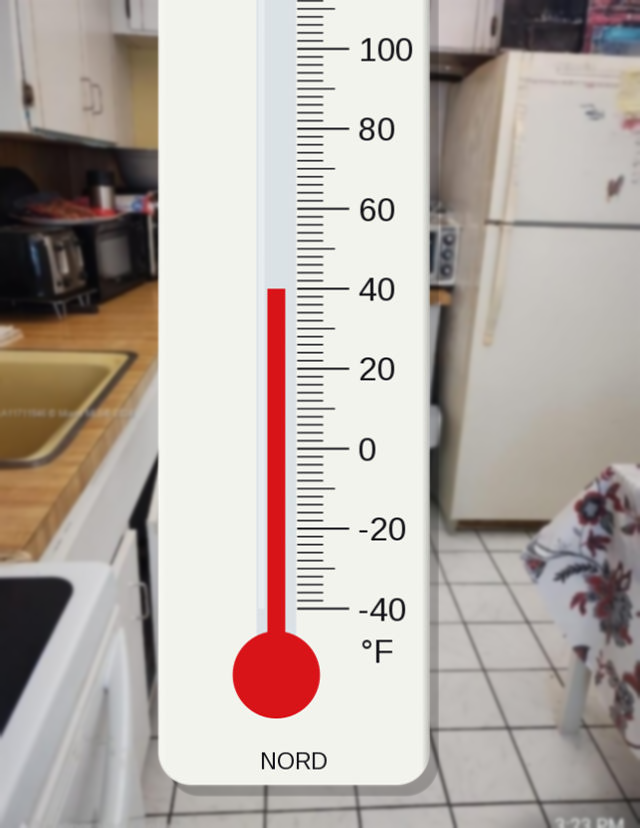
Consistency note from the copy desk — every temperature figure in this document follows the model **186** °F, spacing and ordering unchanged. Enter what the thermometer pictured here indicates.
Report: **40** °F
